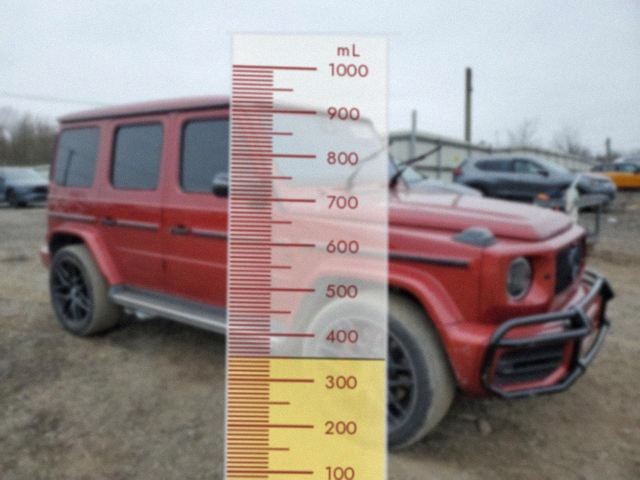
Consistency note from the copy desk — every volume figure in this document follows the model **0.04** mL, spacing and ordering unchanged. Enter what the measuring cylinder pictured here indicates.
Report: **350** mL
